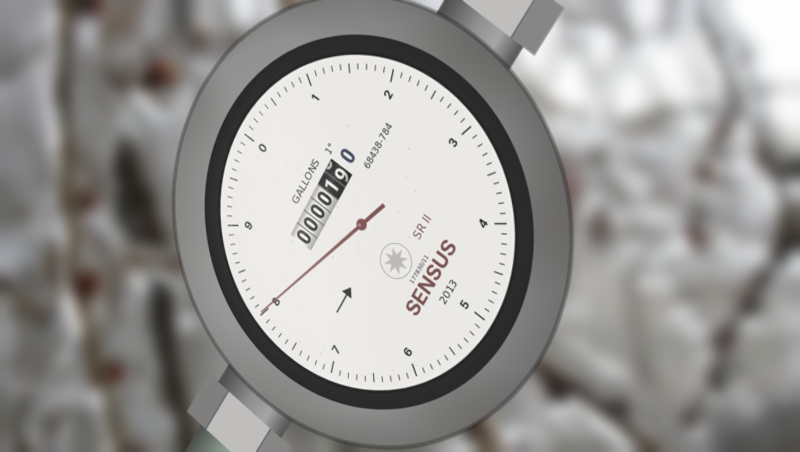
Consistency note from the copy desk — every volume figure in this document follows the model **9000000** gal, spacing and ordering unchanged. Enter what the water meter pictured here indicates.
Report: **188.0** gal
